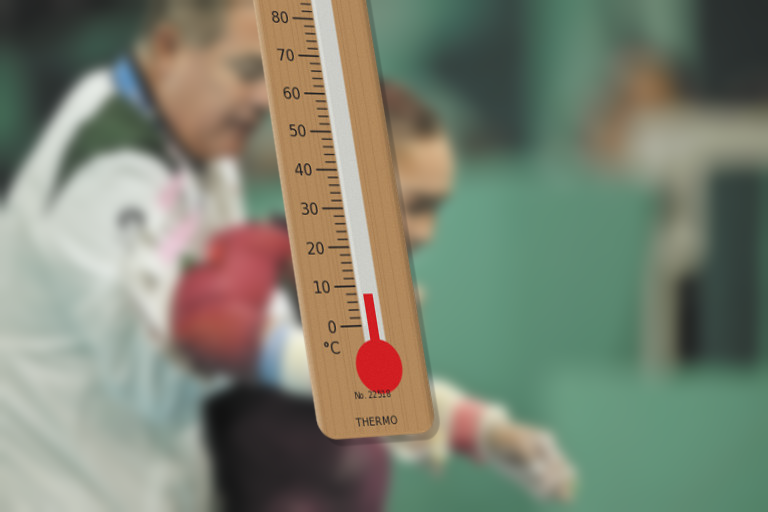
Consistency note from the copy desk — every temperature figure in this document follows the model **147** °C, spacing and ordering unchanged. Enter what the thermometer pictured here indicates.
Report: **8** °C
